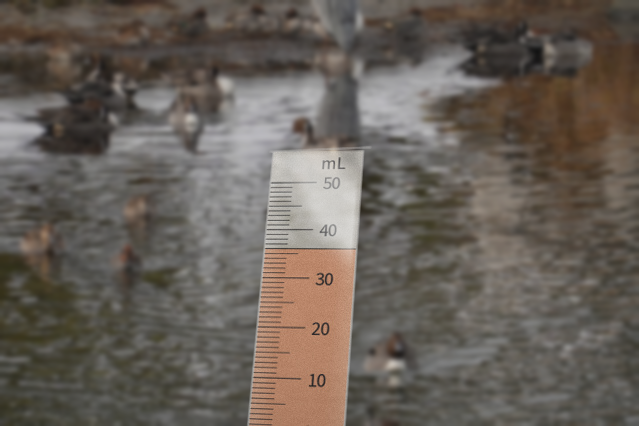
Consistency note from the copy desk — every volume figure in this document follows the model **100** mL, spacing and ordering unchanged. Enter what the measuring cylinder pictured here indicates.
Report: **36** mL
